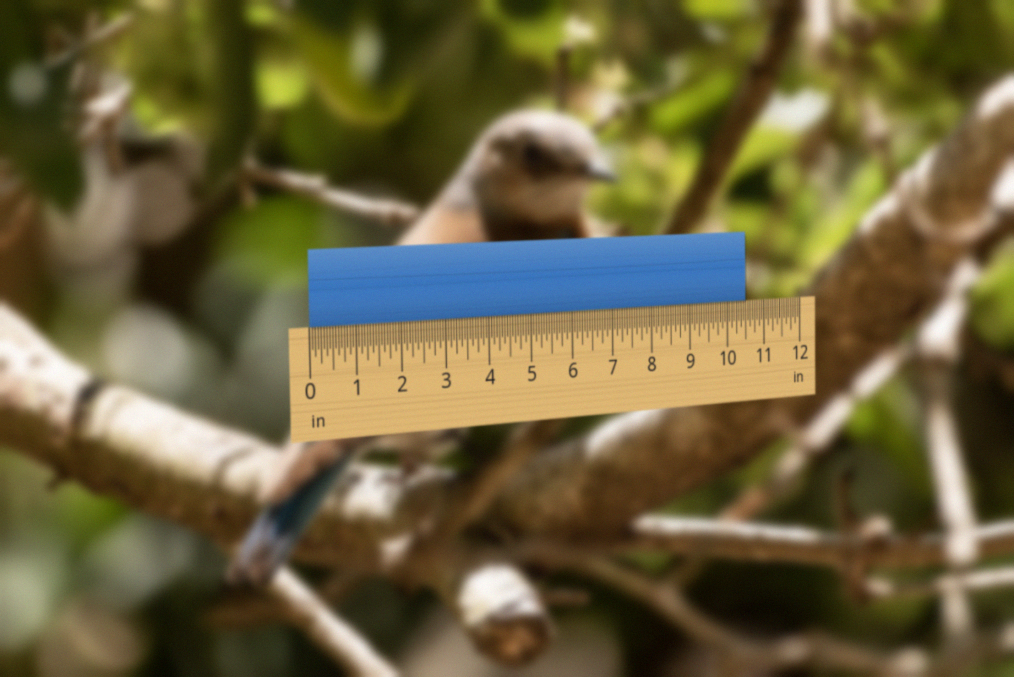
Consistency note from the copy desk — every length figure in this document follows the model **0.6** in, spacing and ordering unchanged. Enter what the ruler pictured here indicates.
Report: **10.5** in
